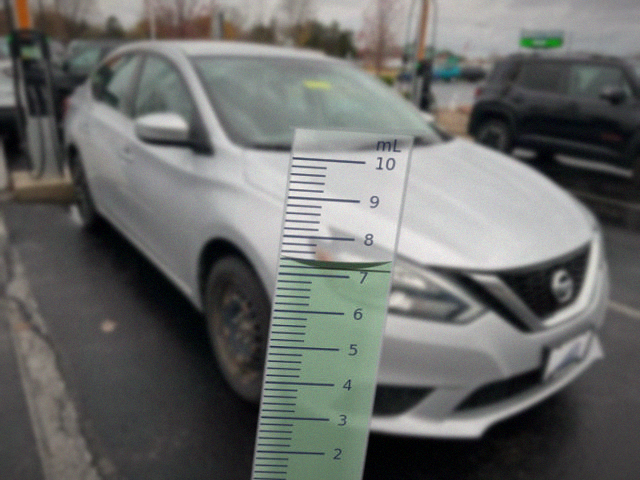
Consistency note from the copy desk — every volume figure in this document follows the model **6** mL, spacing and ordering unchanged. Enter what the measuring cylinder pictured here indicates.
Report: **7.2** mL
